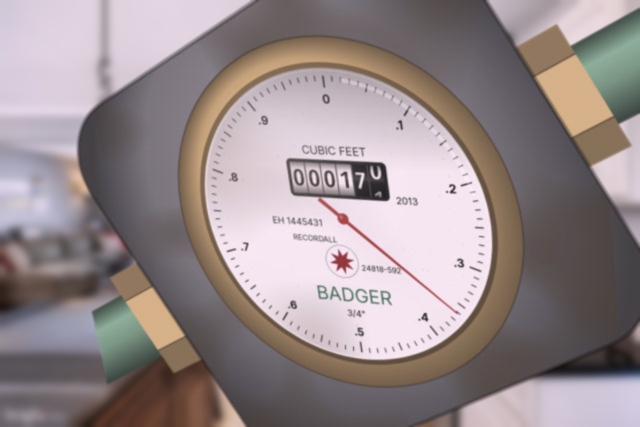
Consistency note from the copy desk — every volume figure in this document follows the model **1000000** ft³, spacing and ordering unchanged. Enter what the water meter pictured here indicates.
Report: **170.36** ft³
